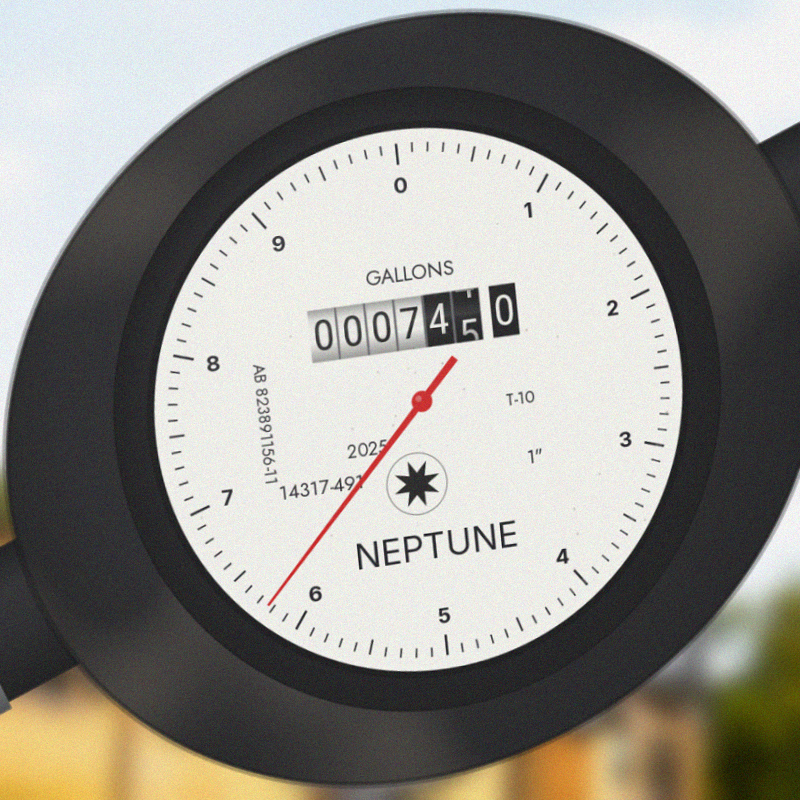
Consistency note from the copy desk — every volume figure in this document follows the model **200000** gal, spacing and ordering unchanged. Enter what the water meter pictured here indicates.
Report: **7446.2** gal
